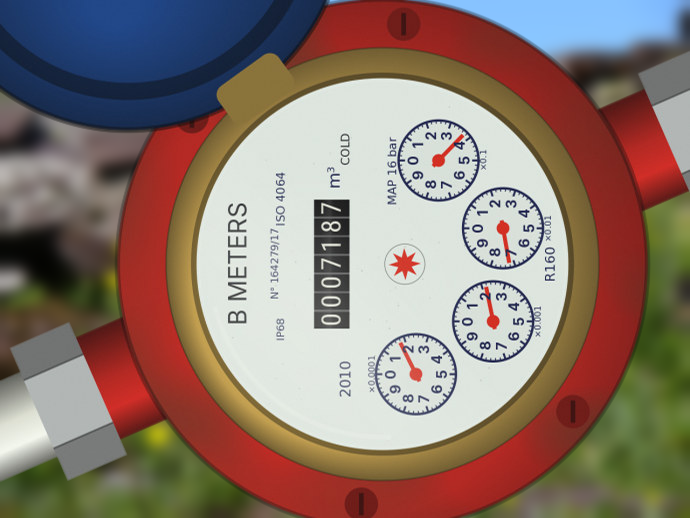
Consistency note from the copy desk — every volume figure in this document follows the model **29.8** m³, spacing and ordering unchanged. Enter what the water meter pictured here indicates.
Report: **7187.3721** m³
